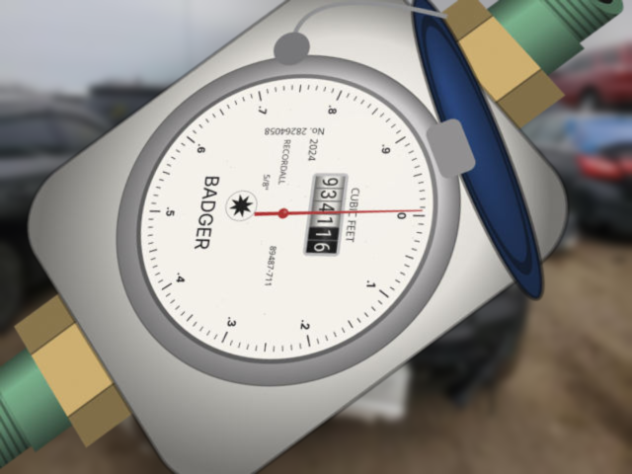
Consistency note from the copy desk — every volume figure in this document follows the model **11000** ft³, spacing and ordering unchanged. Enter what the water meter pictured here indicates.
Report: **934115.99** ft³
